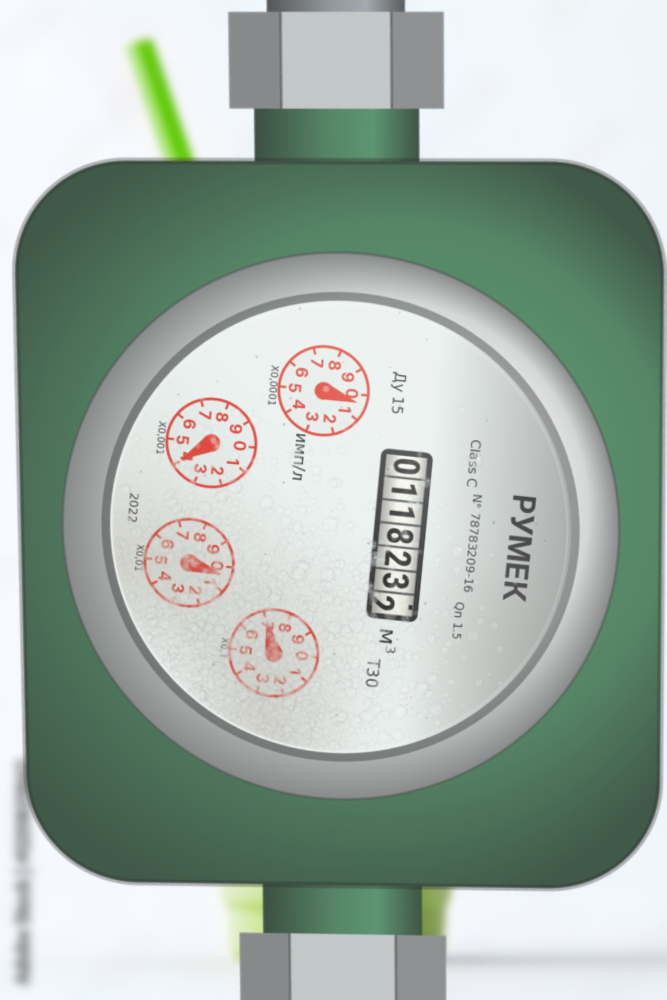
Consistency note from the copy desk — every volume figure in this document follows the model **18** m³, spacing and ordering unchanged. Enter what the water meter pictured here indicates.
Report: **118231.7040** m³
